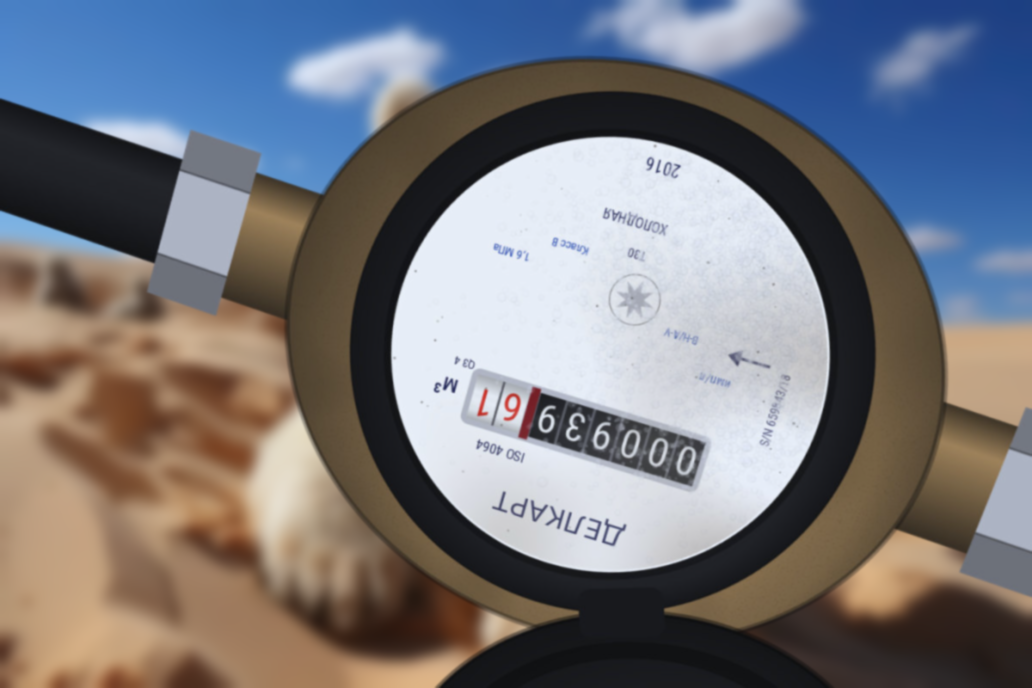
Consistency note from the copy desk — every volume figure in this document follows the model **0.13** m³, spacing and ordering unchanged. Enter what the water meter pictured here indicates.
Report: **939.61** m³
